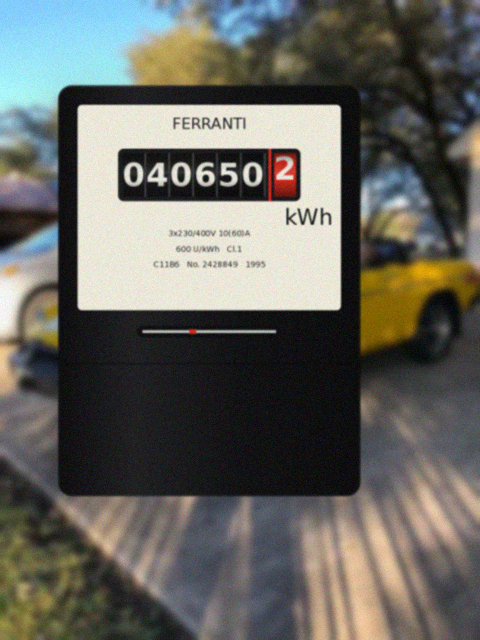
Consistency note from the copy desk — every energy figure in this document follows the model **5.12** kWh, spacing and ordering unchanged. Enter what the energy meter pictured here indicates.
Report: **40650.2** kWh
